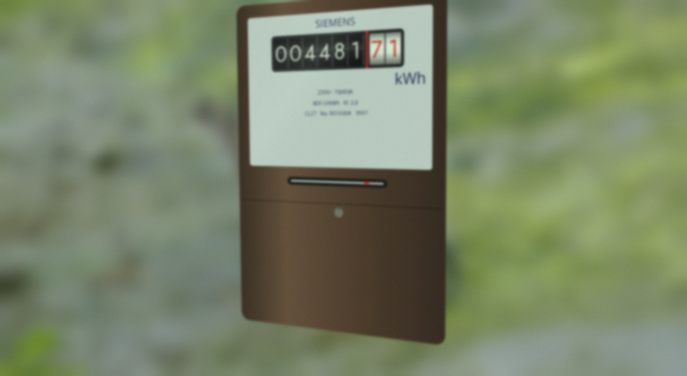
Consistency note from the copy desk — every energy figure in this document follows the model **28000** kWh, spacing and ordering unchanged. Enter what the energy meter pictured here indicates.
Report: **4481.71** kWh
